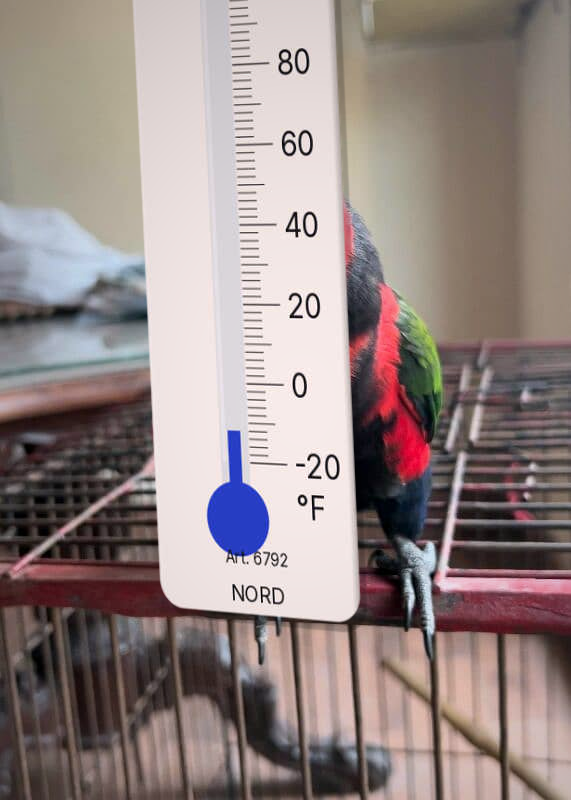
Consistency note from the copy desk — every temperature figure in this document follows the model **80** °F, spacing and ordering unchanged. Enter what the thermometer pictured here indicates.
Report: **-12** °F
